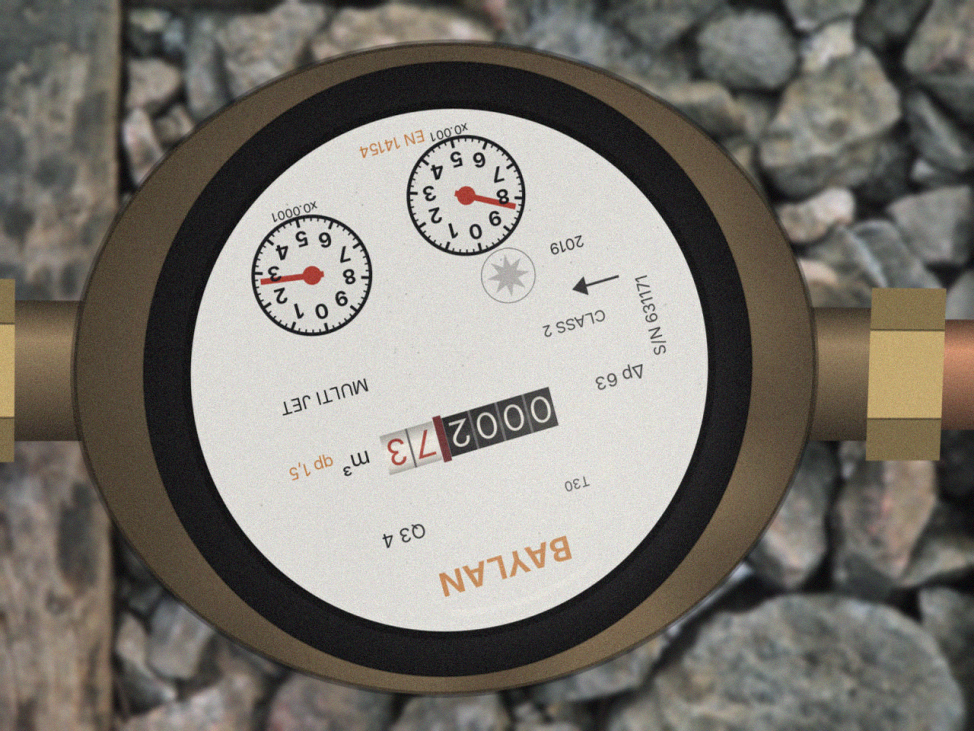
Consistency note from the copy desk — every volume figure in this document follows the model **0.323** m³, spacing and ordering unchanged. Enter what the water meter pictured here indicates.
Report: **2.7382** m³
